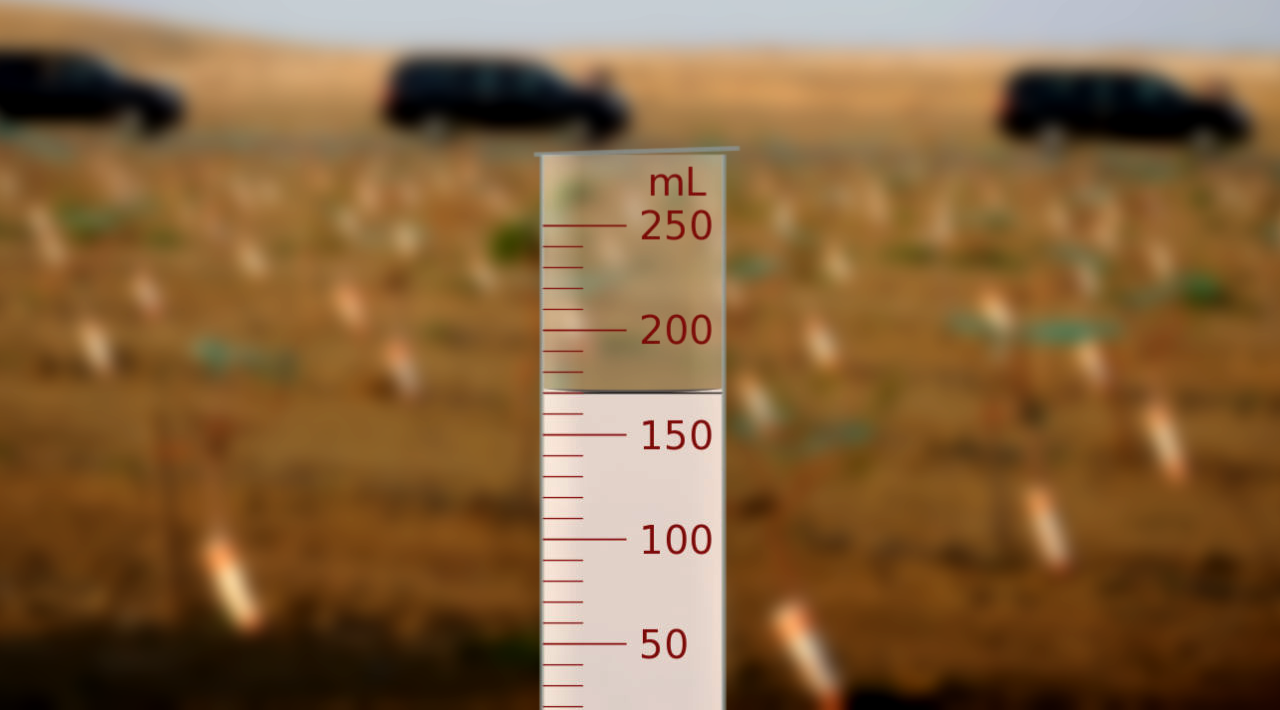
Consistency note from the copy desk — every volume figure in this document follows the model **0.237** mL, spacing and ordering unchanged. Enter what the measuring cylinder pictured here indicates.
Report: **170** mL
